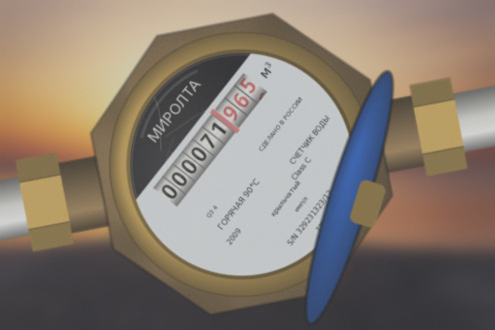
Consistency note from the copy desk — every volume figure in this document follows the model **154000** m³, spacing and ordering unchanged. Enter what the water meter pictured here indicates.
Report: **71.965** m³
